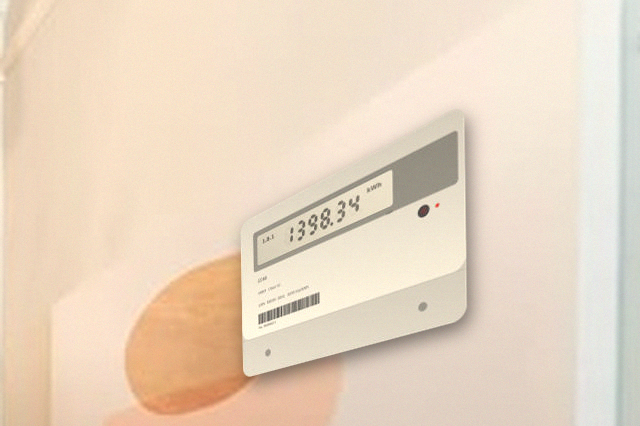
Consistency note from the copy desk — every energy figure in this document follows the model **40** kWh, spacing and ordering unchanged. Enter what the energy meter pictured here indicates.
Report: **1398.34** kWh
